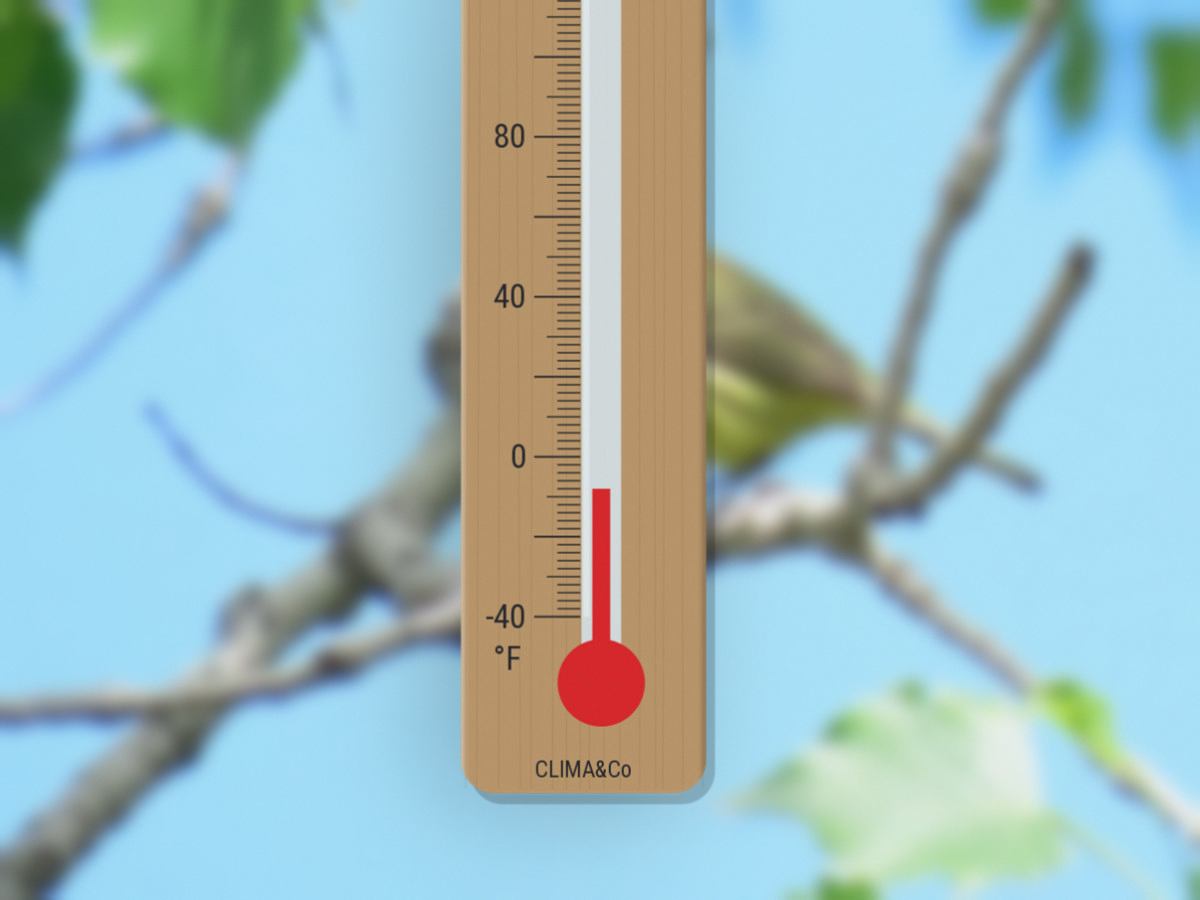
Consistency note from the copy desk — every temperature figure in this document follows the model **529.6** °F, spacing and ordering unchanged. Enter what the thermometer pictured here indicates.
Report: **-8** °F
